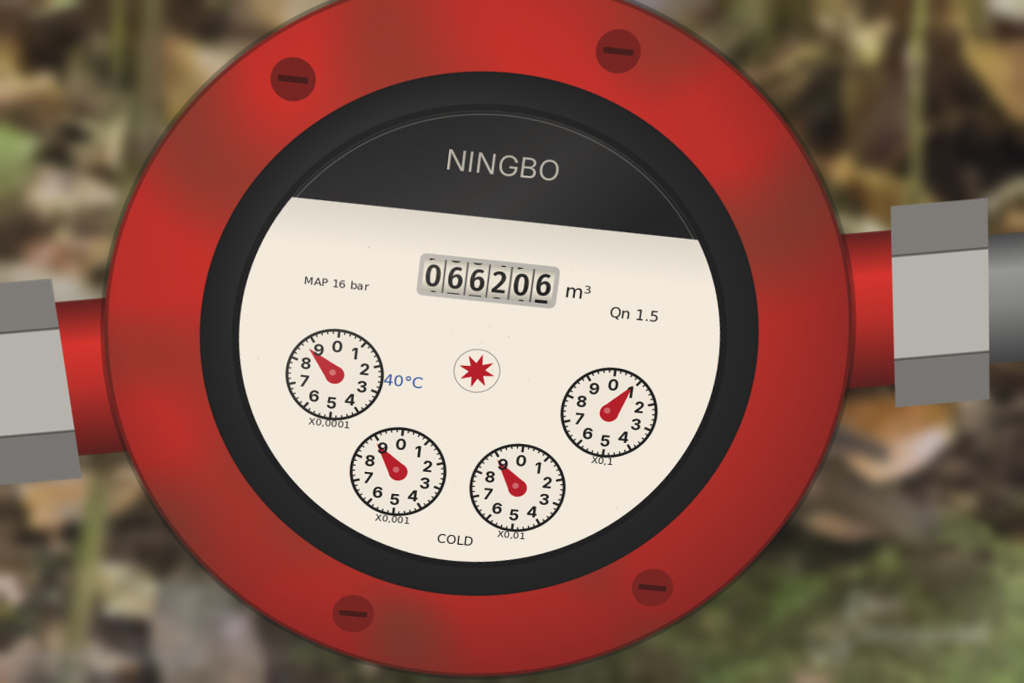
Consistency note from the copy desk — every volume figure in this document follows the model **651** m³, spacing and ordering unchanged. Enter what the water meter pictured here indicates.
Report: **66206.0888** m³
